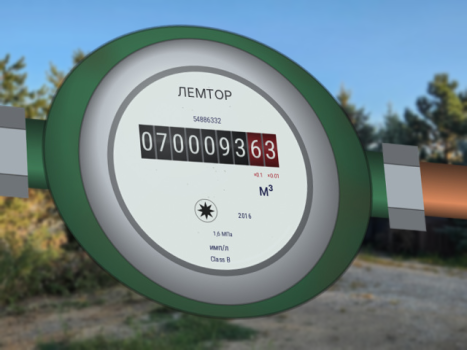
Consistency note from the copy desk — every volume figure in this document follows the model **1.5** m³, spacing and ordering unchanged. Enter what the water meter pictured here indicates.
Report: **700093.63** m³
